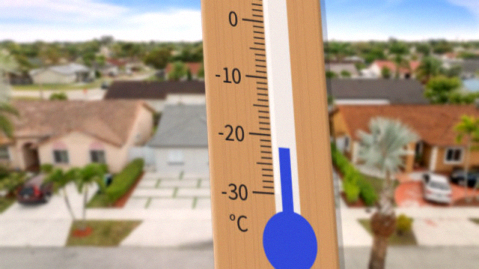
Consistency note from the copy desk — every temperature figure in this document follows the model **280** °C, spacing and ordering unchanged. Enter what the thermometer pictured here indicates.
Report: **-22** °C
